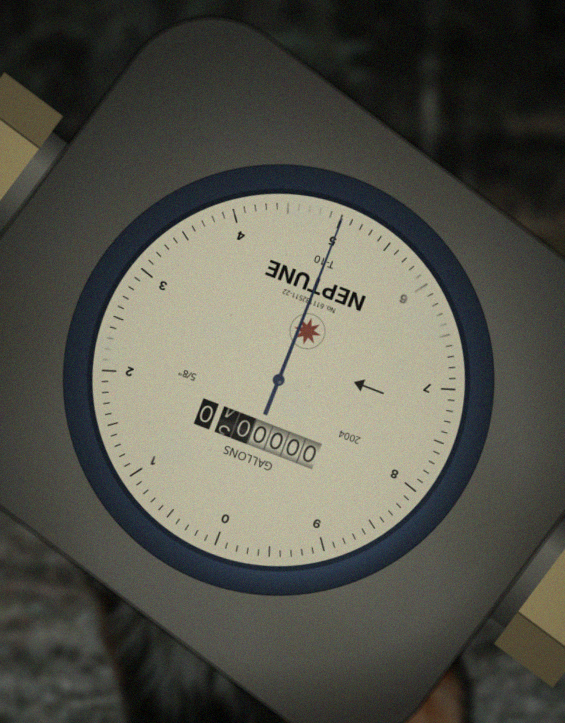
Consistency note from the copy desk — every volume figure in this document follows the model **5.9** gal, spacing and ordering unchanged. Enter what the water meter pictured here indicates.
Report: **35.0** gal
